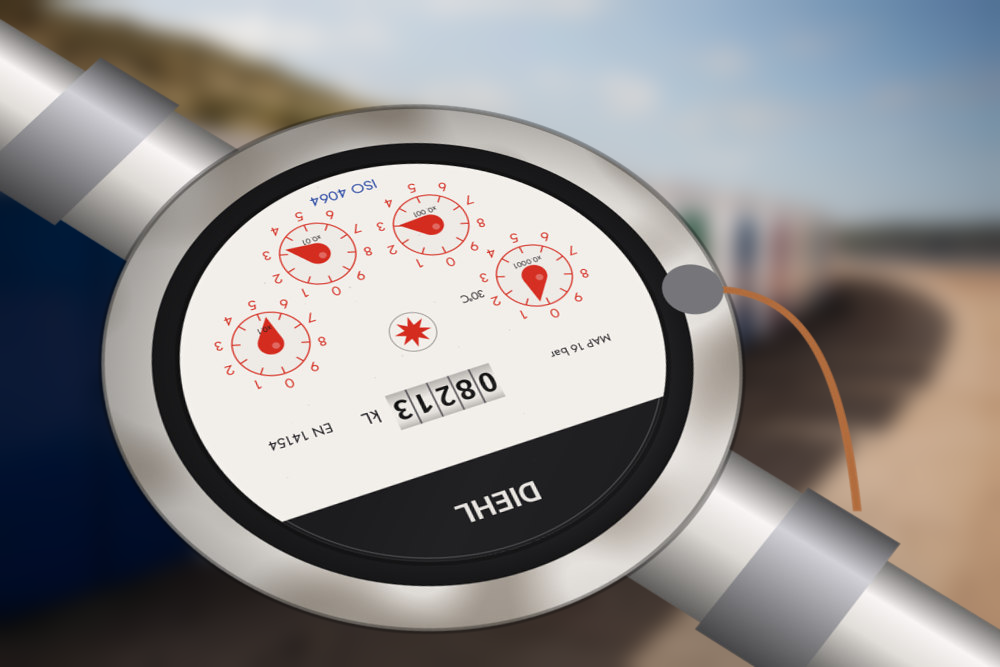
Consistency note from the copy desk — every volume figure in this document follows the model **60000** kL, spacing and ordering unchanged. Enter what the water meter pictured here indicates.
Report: **8213.5330** kL
